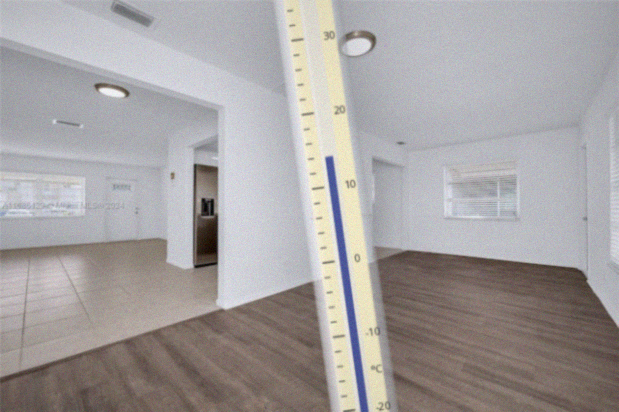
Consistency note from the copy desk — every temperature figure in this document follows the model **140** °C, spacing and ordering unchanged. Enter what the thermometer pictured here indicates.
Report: **14** °C
